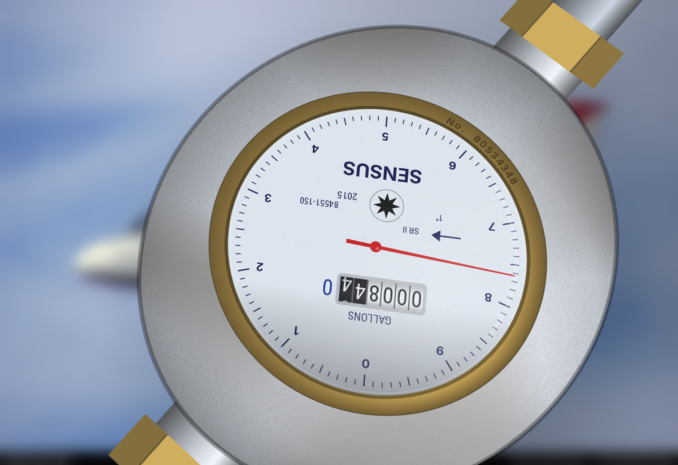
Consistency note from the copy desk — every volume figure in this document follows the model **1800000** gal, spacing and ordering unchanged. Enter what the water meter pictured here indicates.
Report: **8437.6** gal
